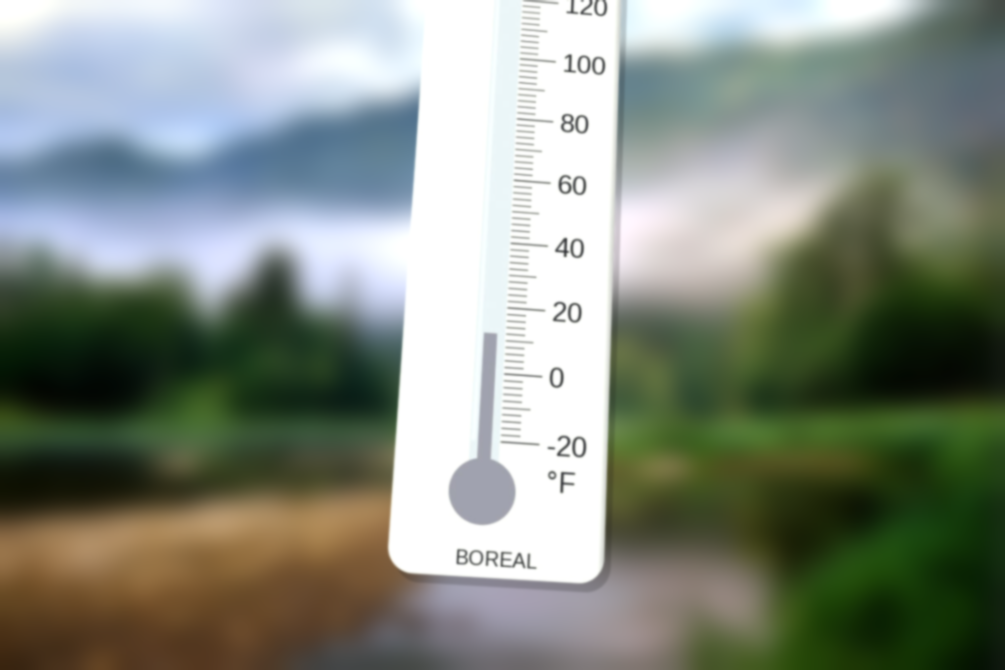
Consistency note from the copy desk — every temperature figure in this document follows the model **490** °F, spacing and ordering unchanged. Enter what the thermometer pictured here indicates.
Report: **12** °F
